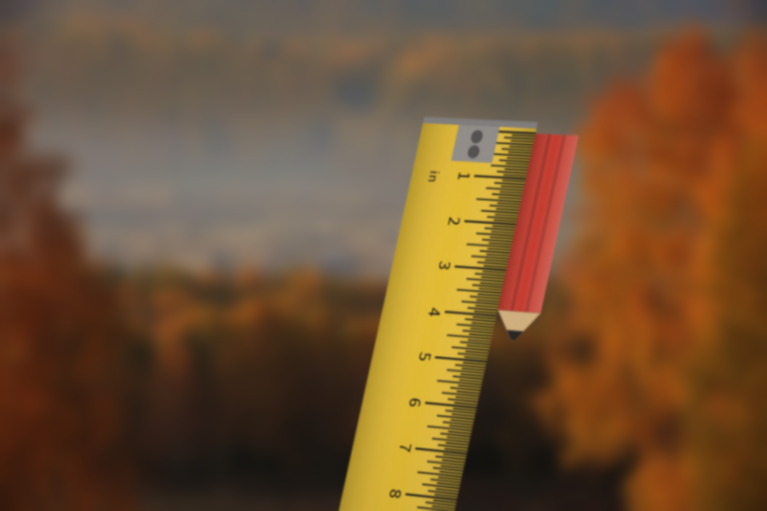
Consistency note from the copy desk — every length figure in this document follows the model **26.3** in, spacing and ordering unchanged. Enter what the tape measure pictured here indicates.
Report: **4.5** in
